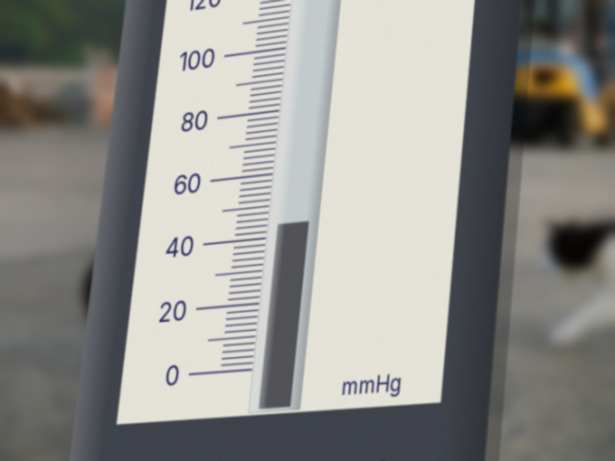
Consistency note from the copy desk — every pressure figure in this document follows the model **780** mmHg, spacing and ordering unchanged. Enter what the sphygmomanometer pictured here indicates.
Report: **44** mmHg
